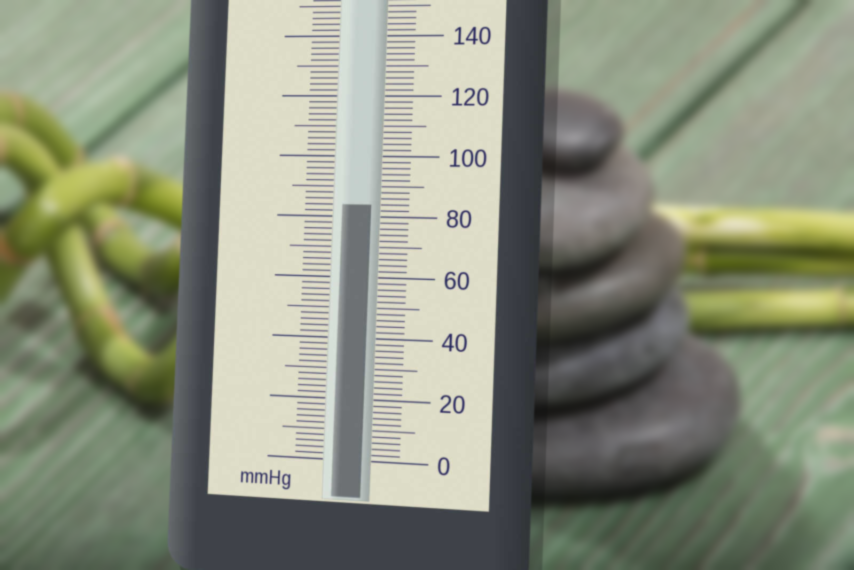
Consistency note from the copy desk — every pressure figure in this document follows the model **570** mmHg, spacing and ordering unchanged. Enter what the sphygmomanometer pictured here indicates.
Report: **84** mmHg
